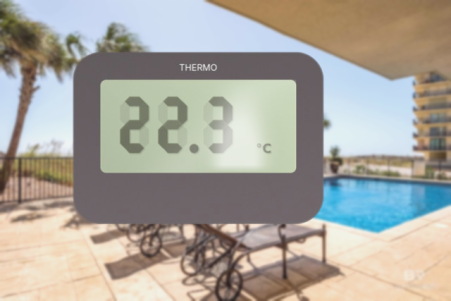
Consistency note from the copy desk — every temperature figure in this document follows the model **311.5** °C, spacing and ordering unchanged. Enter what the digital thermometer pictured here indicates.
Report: **22.3** °C
